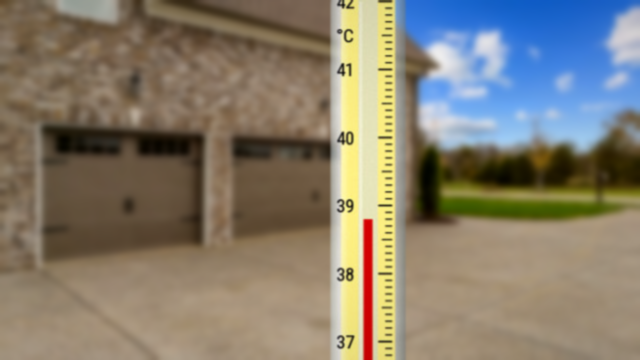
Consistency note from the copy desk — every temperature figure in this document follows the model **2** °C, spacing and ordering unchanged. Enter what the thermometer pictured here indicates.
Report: **38.8** °C
